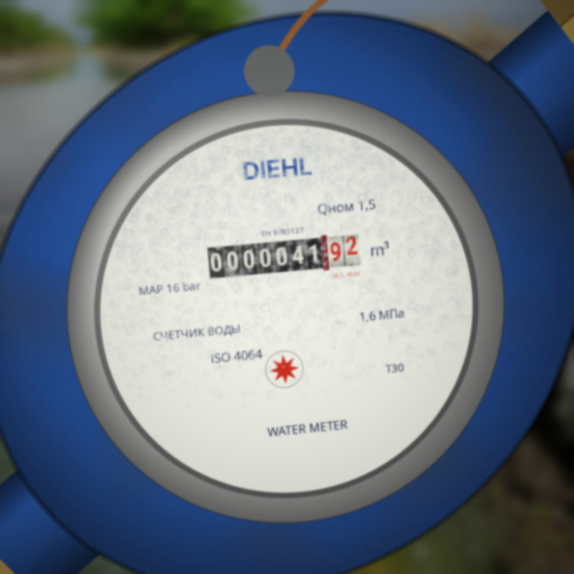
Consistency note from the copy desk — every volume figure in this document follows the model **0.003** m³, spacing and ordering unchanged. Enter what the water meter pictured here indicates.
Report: **41.92** m³
